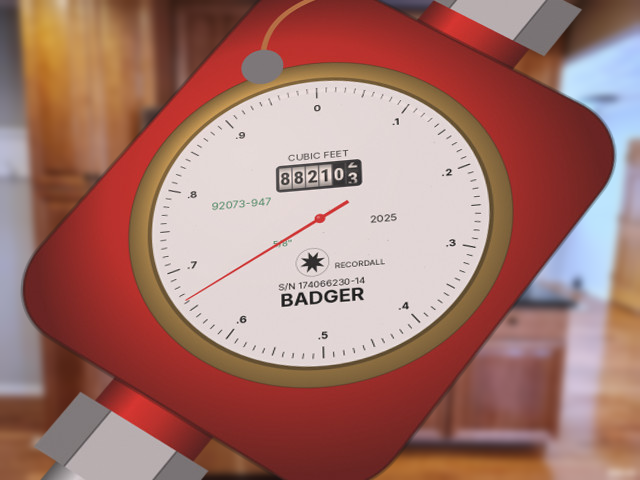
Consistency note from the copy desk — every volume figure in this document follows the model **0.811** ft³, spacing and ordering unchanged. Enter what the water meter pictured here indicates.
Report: **882102.66** ft³
